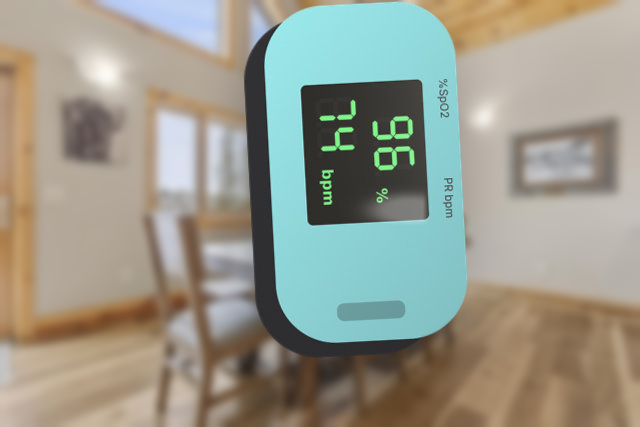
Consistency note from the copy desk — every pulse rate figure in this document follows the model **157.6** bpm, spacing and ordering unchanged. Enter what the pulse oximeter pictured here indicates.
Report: **74** bpm
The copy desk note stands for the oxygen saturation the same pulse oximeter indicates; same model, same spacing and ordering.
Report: **96** %
